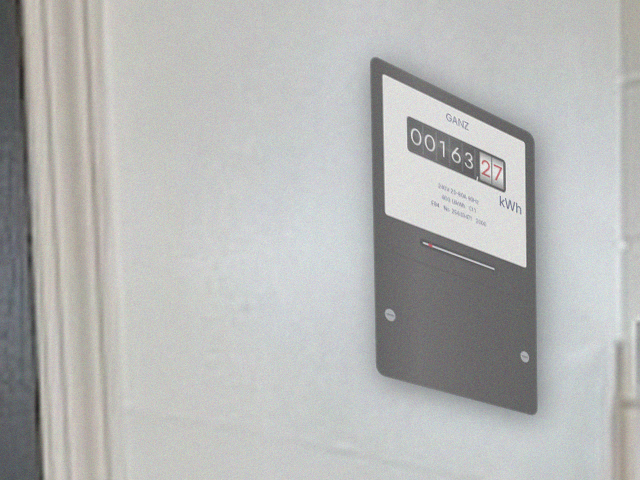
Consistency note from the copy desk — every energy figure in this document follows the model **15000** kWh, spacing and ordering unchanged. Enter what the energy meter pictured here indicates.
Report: **163.27** kWh
